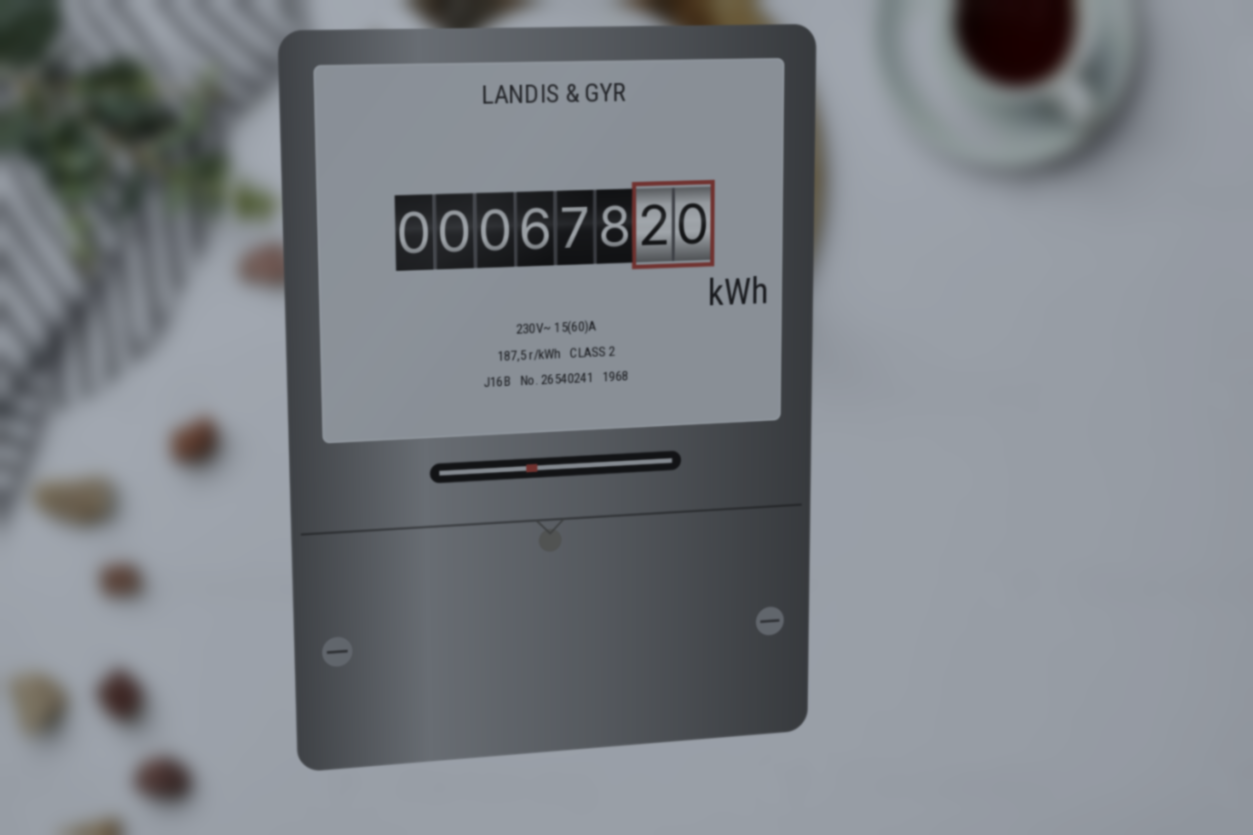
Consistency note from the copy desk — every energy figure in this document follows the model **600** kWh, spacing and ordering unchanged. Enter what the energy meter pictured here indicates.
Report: **678.20** kWh
